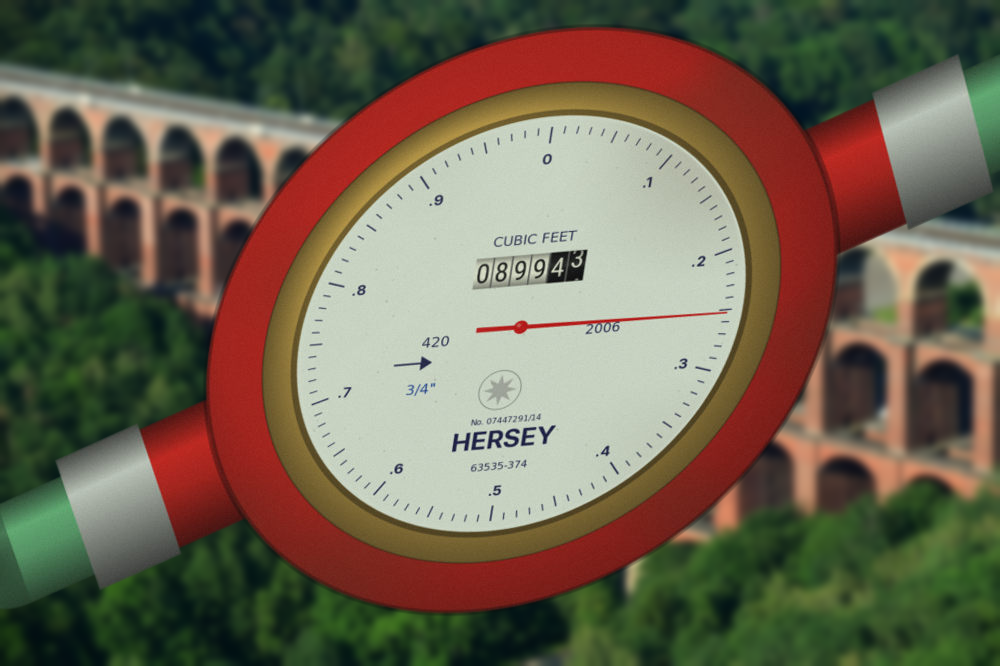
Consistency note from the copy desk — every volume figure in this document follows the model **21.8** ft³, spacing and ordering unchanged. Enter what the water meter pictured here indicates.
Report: **89943.25** ft³
